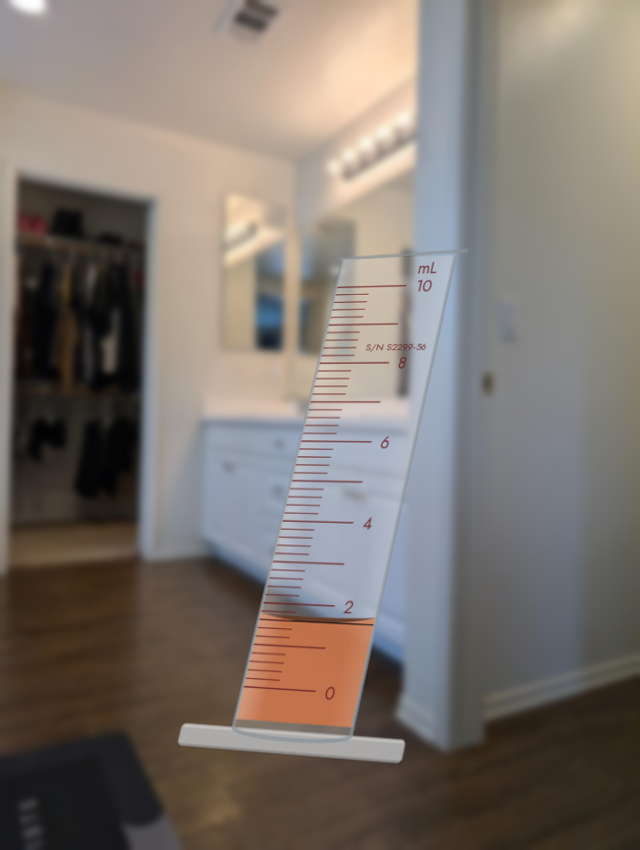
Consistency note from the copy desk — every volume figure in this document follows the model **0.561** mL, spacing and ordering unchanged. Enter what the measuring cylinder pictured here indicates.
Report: **1.6** mL
